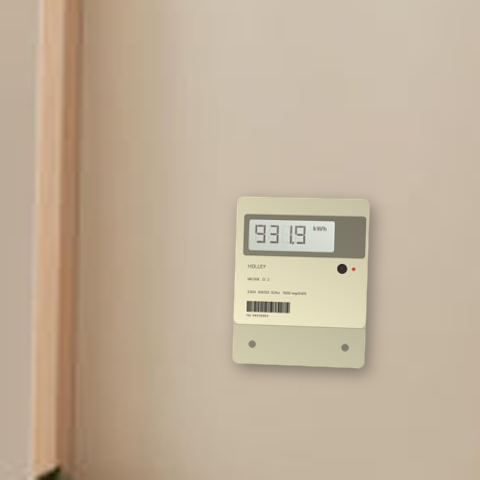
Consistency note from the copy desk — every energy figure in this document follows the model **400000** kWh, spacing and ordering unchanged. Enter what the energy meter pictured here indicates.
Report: **931.9** kWh
